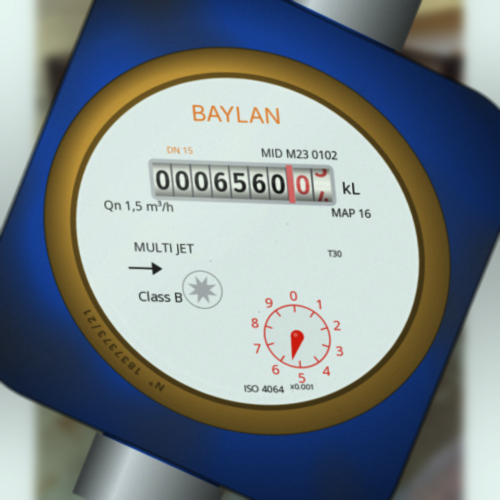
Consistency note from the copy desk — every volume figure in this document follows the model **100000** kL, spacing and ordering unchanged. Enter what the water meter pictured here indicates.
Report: **6560.035** kL
